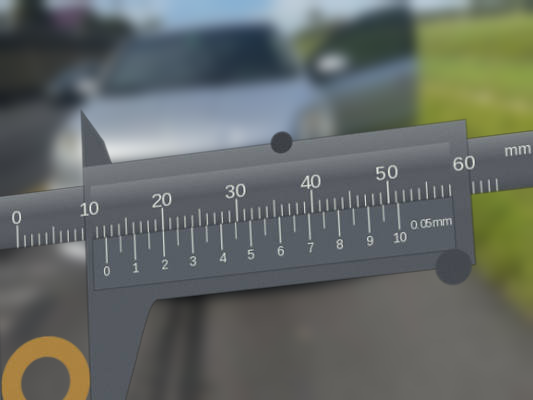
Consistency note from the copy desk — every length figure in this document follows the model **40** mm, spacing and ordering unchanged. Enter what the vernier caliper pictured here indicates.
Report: **12.2** mm
